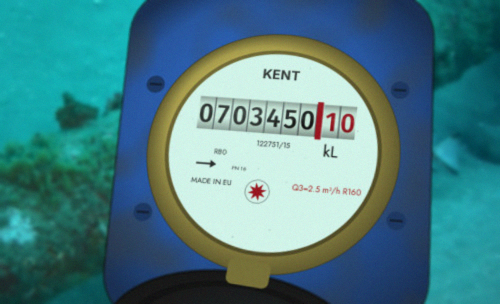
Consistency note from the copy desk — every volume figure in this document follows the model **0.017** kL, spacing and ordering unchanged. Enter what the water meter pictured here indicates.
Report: **703450.10** kL
